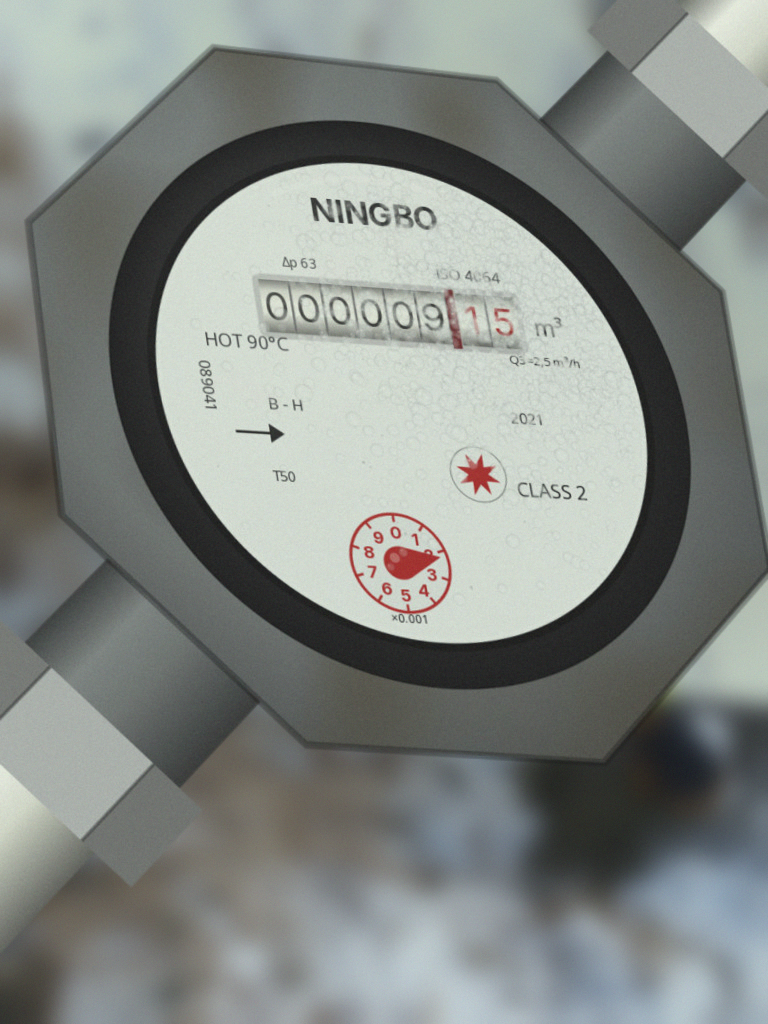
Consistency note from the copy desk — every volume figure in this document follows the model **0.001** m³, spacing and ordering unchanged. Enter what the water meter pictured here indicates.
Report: **9.152** m³
